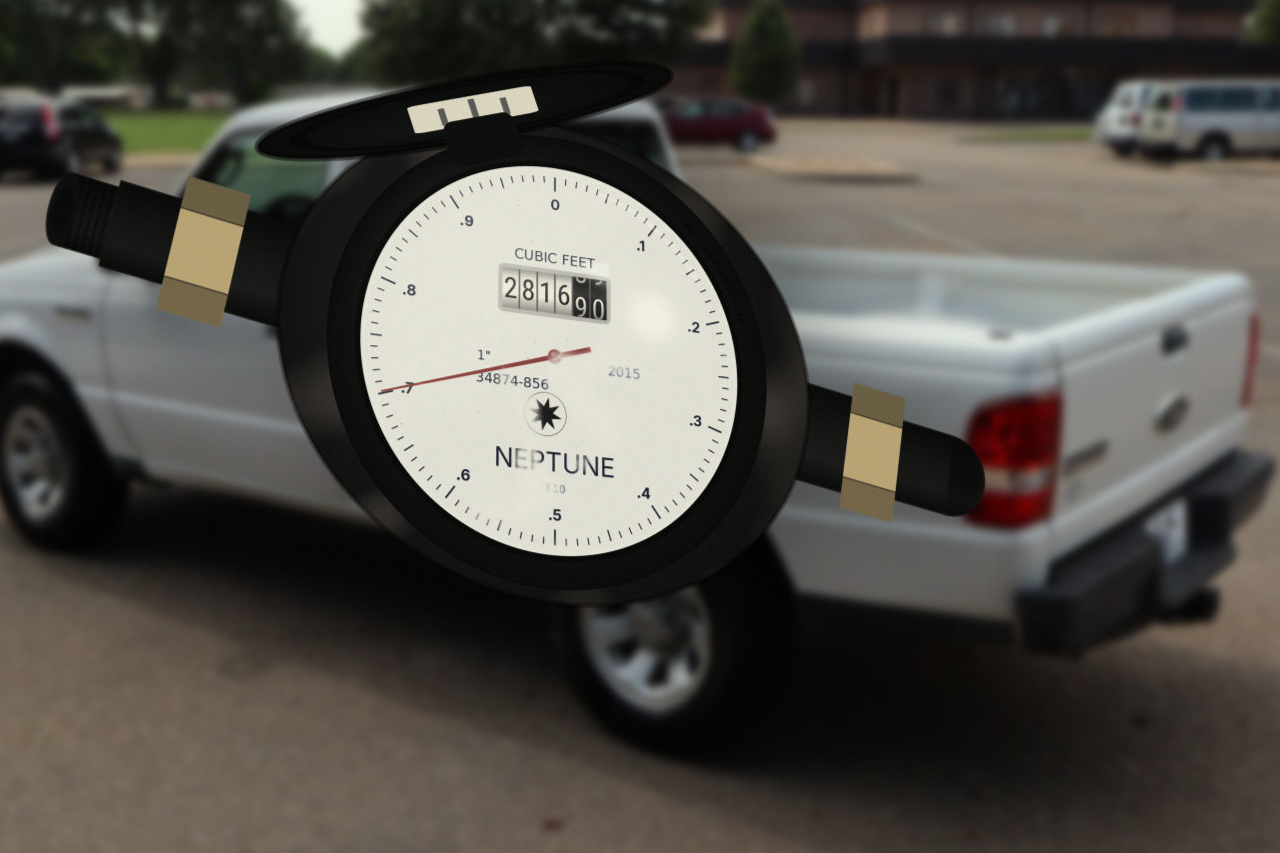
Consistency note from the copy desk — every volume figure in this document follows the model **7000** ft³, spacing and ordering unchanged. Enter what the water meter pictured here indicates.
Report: **281689.70** ft³
